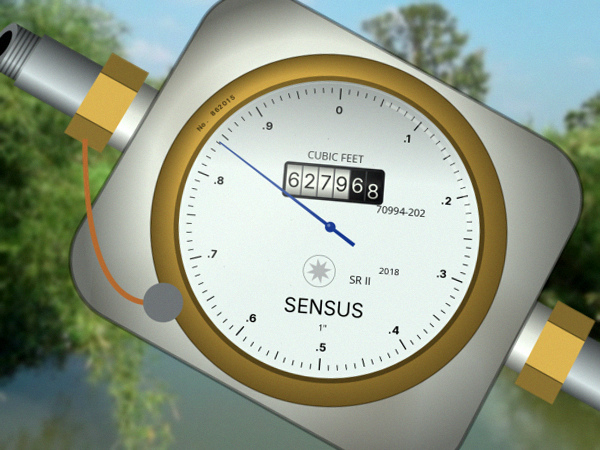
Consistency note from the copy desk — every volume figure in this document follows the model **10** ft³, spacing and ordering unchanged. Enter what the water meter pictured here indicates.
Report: **627967.84** ft³
